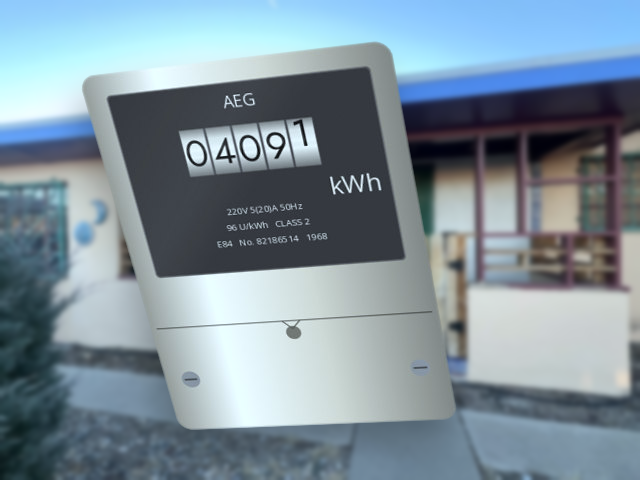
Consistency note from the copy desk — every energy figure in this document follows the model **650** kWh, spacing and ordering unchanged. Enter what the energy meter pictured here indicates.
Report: **4091** kWh
